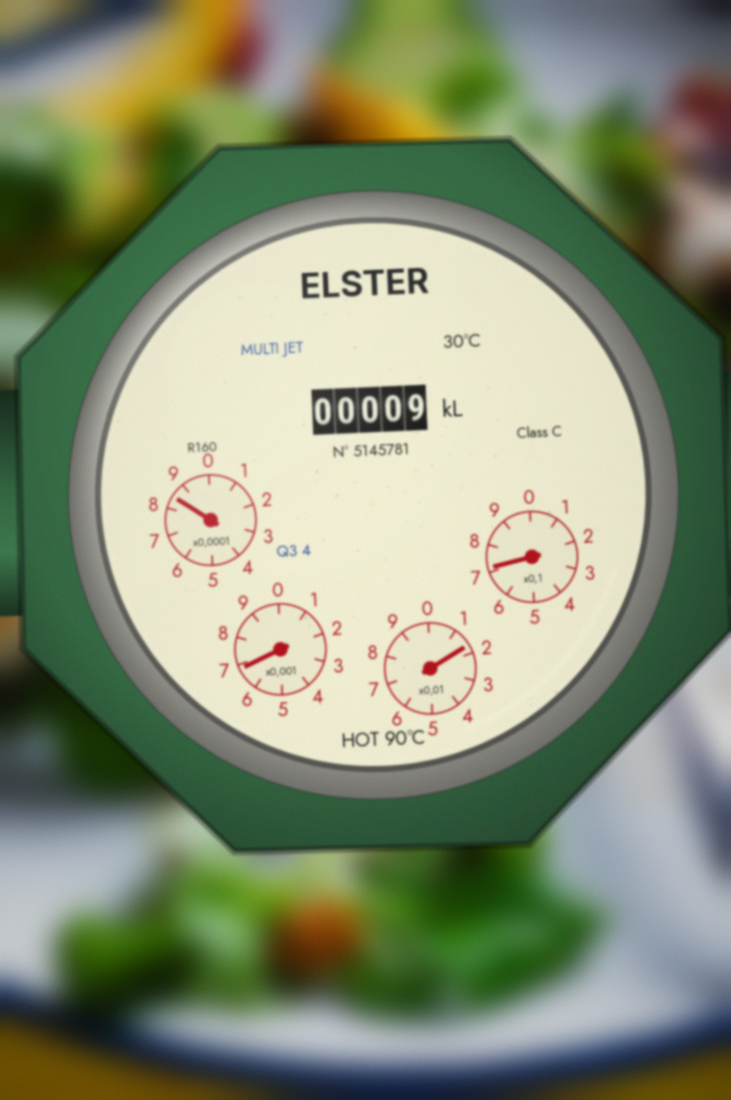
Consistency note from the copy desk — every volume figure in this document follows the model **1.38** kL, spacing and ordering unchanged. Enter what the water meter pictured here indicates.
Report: **9.7168** kL
